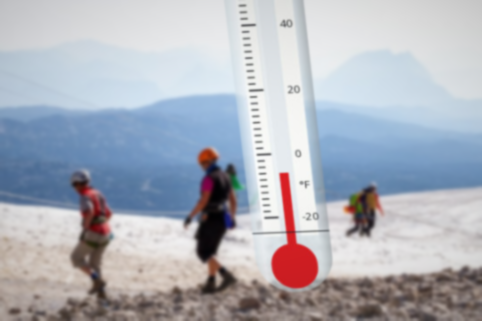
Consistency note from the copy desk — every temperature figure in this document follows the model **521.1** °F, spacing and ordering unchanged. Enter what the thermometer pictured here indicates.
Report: **-6** °F
